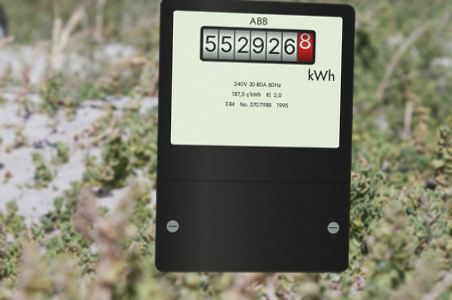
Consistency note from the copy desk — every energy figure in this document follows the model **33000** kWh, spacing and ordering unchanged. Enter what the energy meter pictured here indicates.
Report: **552926.8** kWh
